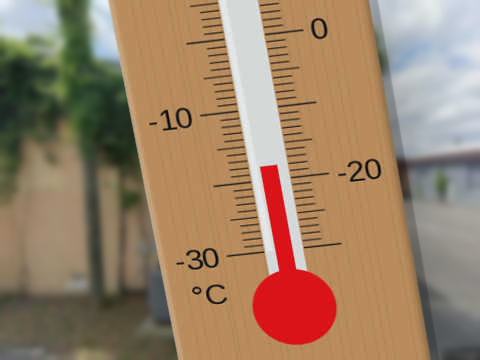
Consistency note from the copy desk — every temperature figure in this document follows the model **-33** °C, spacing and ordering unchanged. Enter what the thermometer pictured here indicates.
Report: **-18** °C
